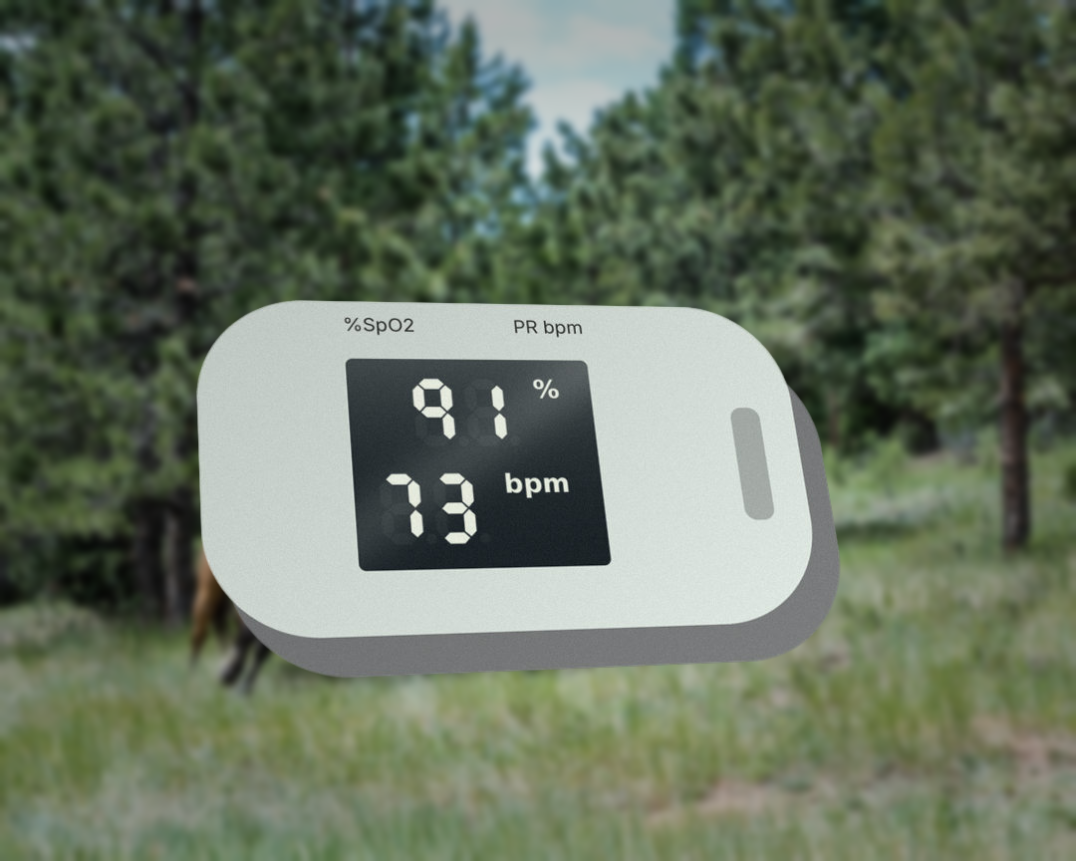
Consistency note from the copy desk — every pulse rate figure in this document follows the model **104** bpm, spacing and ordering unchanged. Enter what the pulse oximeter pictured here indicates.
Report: **73** bpm
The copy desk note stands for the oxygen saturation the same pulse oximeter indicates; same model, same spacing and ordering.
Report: **91** %
